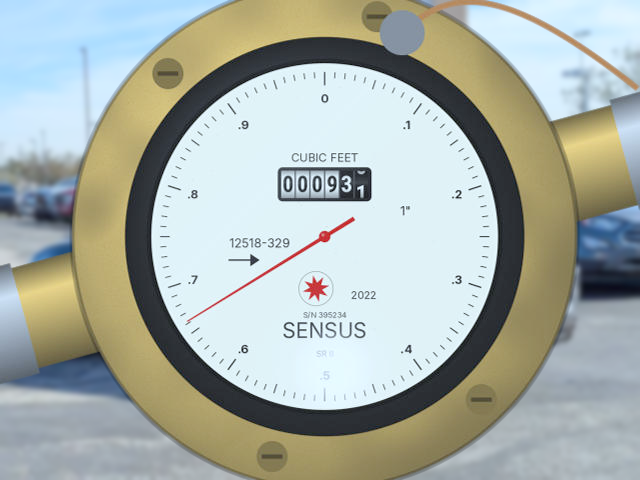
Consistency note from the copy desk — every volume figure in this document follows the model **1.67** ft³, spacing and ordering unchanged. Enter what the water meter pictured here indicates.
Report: **930.66** ft³
